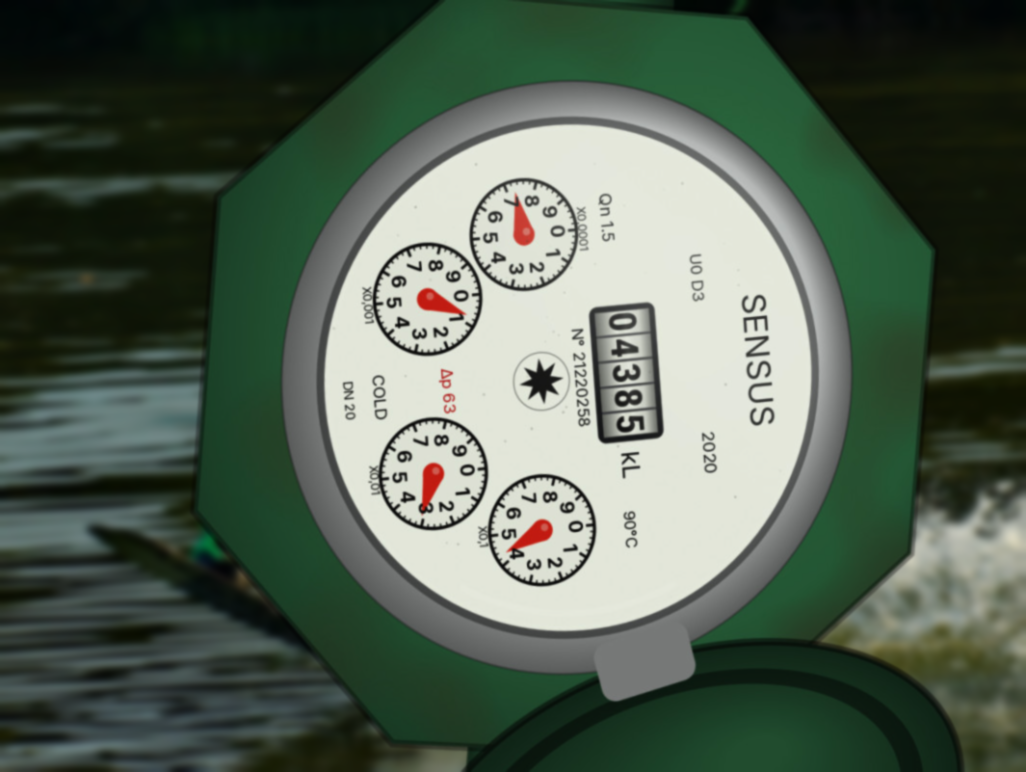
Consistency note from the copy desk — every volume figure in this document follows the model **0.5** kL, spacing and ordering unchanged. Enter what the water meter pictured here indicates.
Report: **4385.4307** kL
